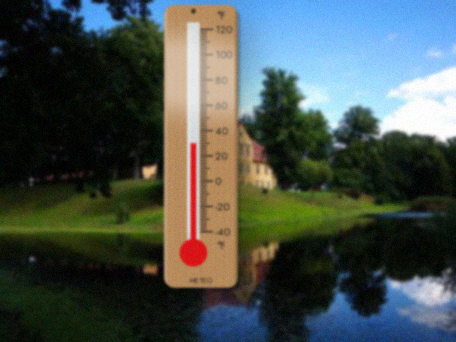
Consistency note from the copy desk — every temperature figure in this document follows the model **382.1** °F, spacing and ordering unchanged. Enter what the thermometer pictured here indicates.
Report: **30** °F
